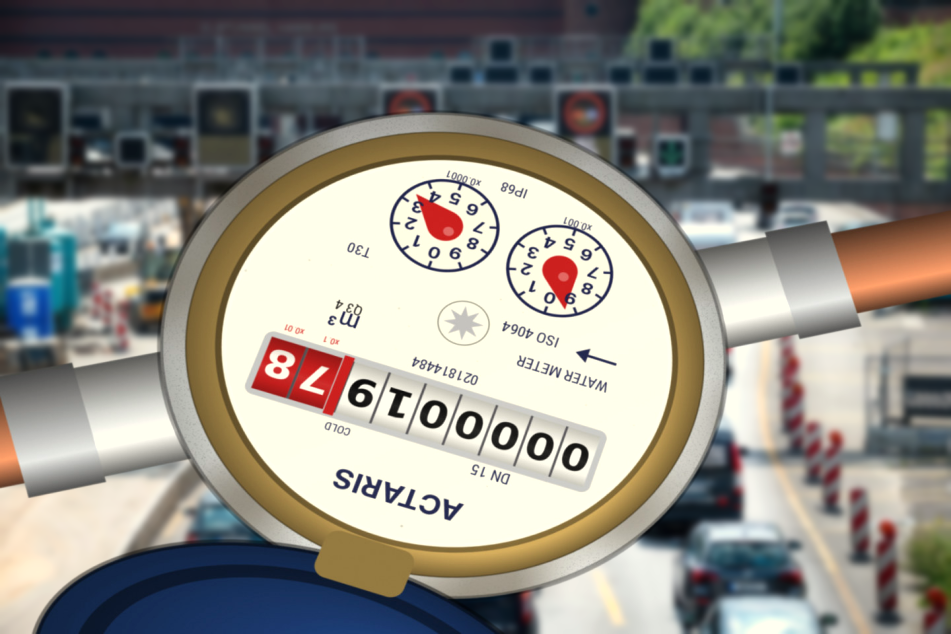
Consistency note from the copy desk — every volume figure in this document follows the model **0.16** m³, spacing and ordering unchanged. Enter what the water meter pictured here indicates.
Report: **19.7793** m³
